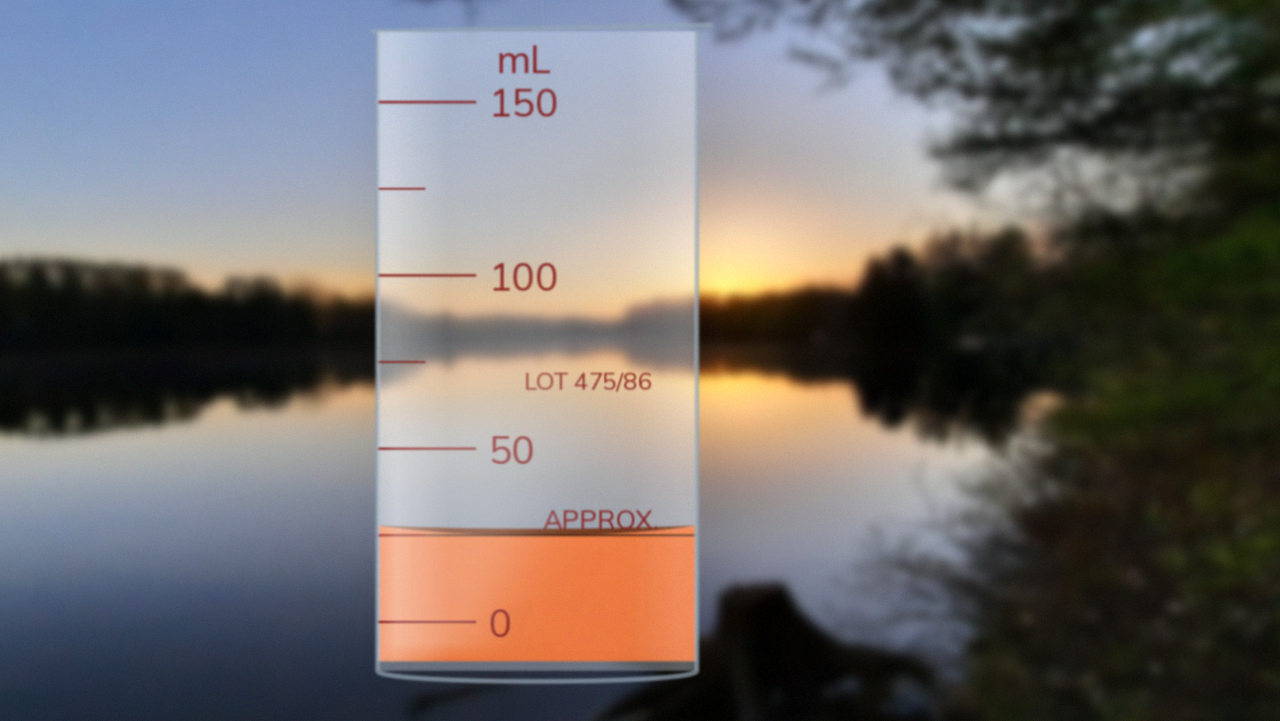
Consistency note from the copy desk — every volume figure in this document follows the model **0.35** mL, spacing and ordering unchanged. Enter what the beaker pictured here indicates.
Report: **25** mL
